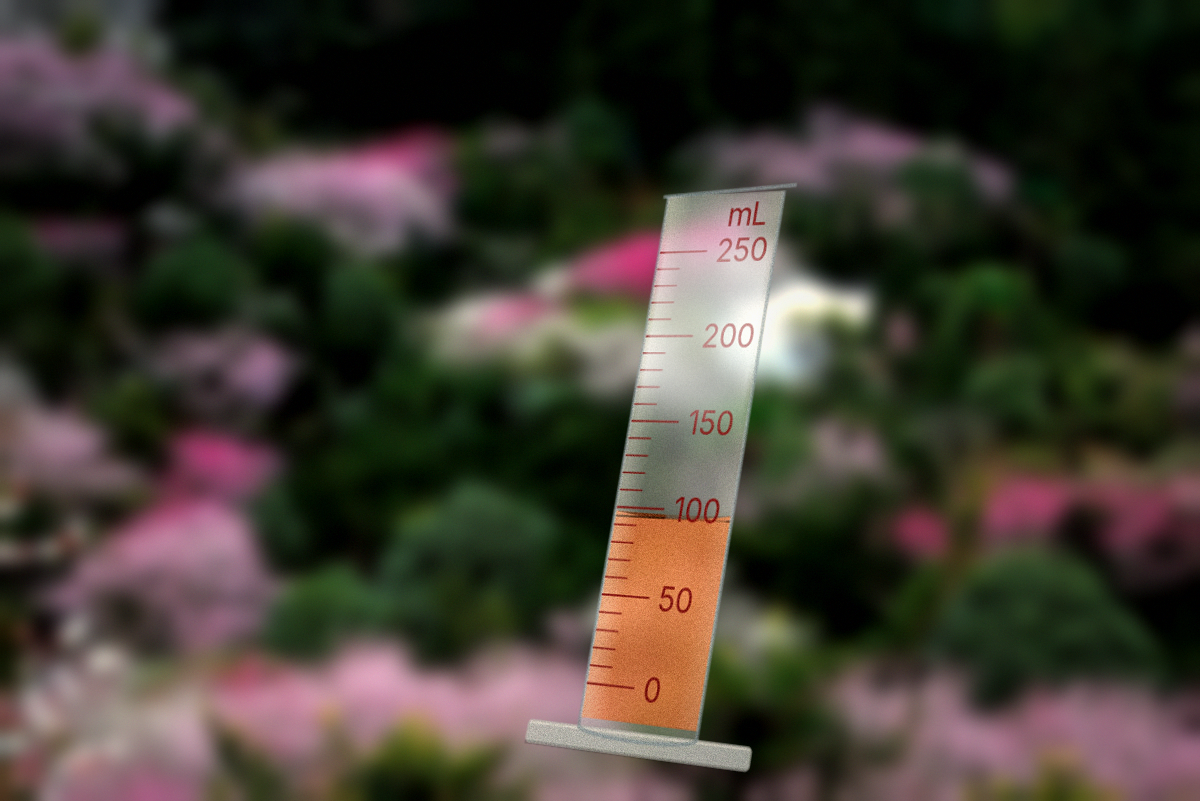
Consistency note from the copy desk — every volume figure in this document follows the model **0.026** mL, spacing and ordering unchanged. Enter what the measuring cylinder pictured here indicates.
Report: **95** mL
